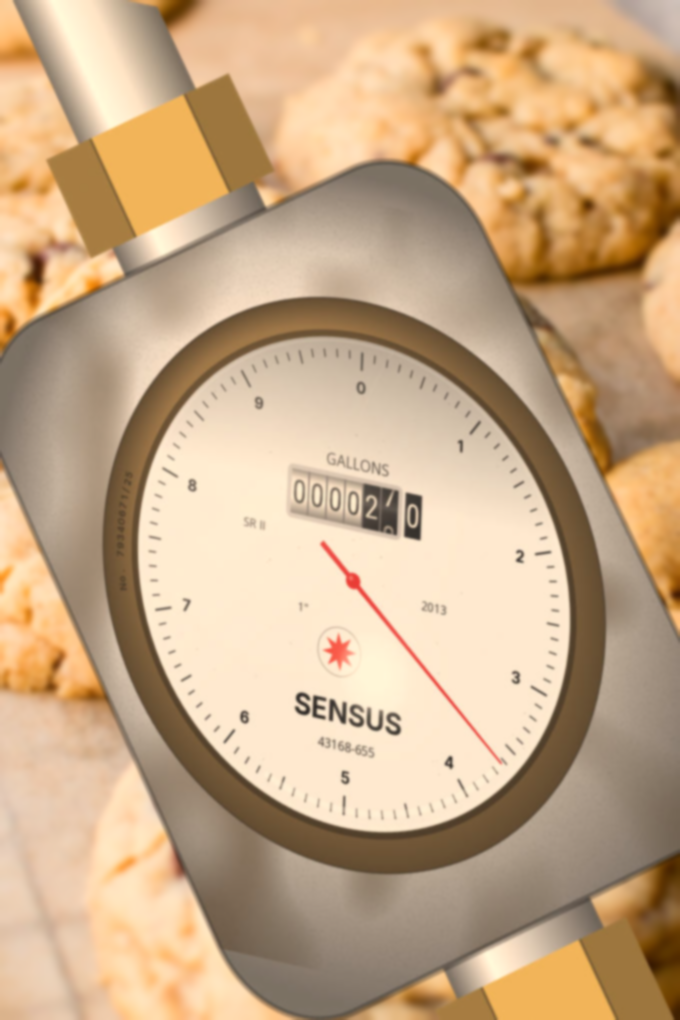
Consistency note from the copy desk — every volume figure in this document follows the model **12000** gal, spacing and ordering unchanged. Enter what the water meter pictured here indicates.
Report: **273.6** gal
